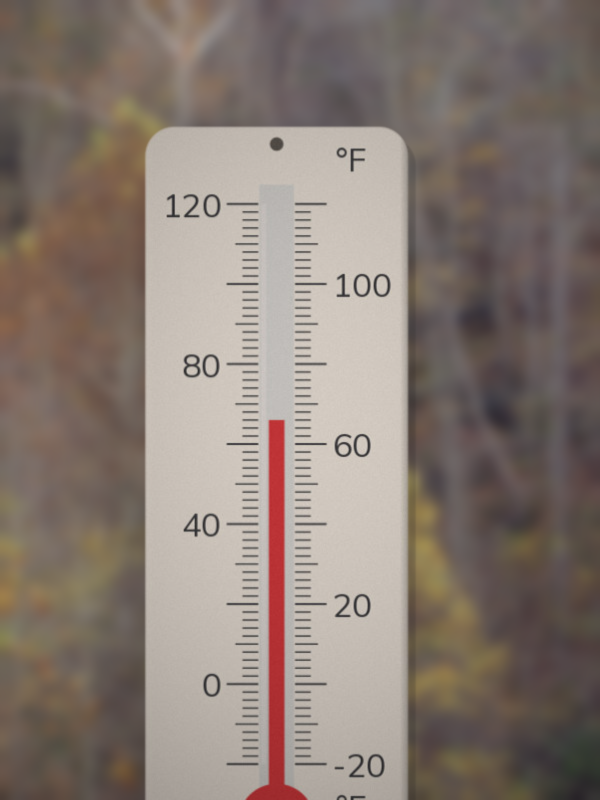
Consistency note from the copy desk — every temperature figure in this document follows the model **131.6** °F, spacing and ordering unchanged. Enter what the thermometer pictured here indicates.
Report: **66** °F
